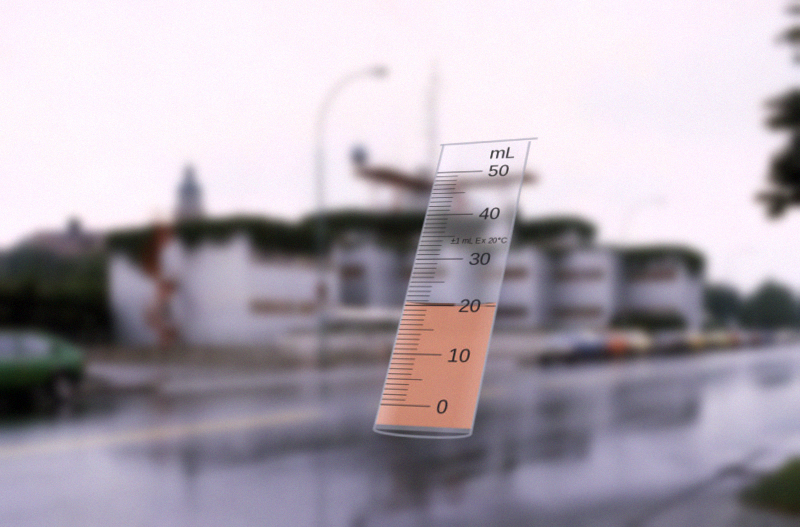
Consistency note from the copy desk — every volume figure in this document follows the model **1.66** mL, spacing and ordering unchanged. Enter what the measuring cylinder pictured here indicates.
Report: **20** mL
